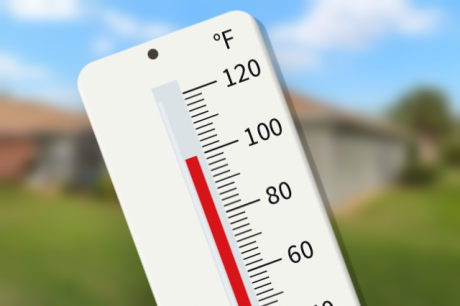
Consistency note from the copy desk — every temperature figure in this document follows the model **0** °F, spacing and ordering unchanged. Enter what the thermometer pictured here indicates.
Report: **100** °F
